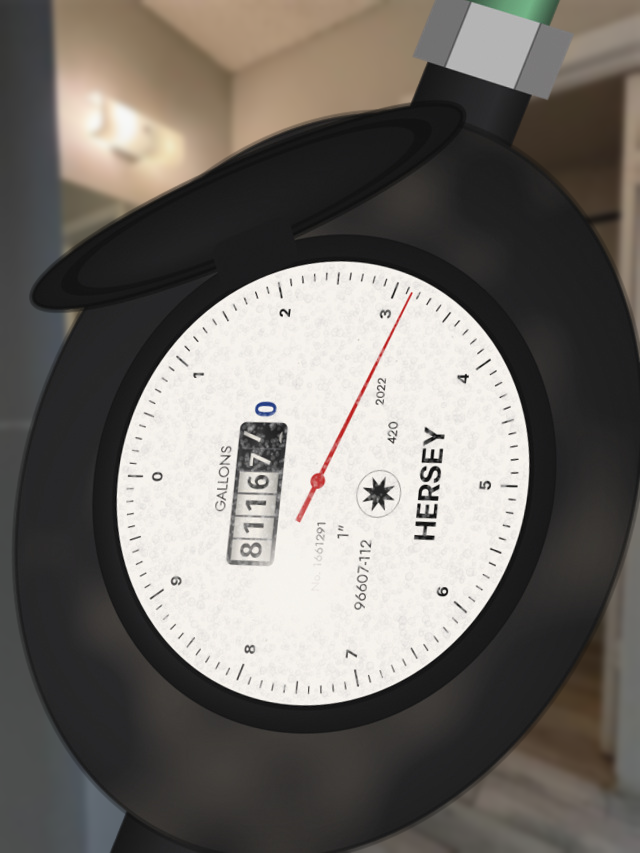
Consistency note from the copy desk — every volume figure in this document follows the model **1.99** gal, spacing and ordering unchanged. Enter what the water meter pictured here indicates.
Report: **8116773.1** gal
